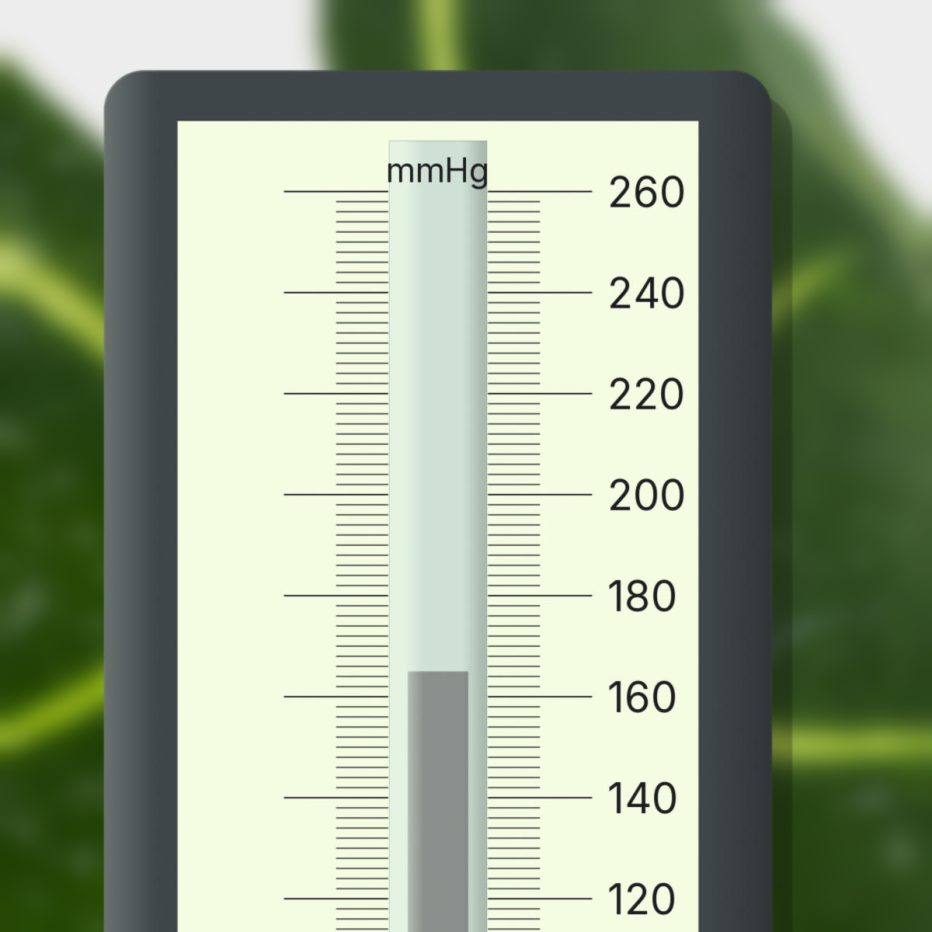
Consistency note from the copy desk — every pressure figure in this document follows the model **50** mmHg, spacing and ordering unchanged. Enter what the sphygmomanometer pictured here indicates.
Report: **165** mmHg
